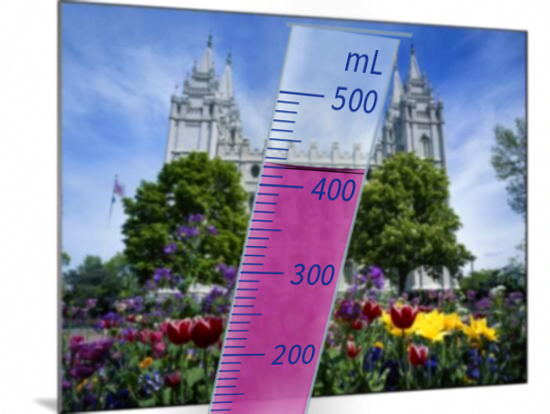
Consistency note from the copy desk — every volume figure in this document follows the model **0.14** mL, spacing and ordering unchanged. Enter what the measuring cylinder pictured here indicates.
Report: **420** mL
